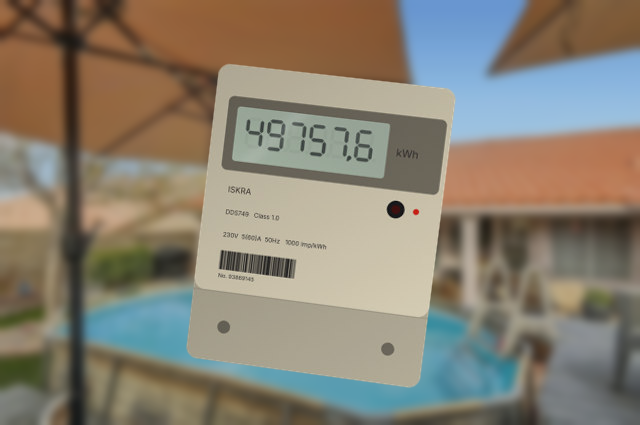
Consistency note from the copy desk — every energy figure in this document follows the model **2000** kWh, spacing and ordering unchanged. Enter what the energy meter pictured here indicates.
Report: **49757.6** kWh
